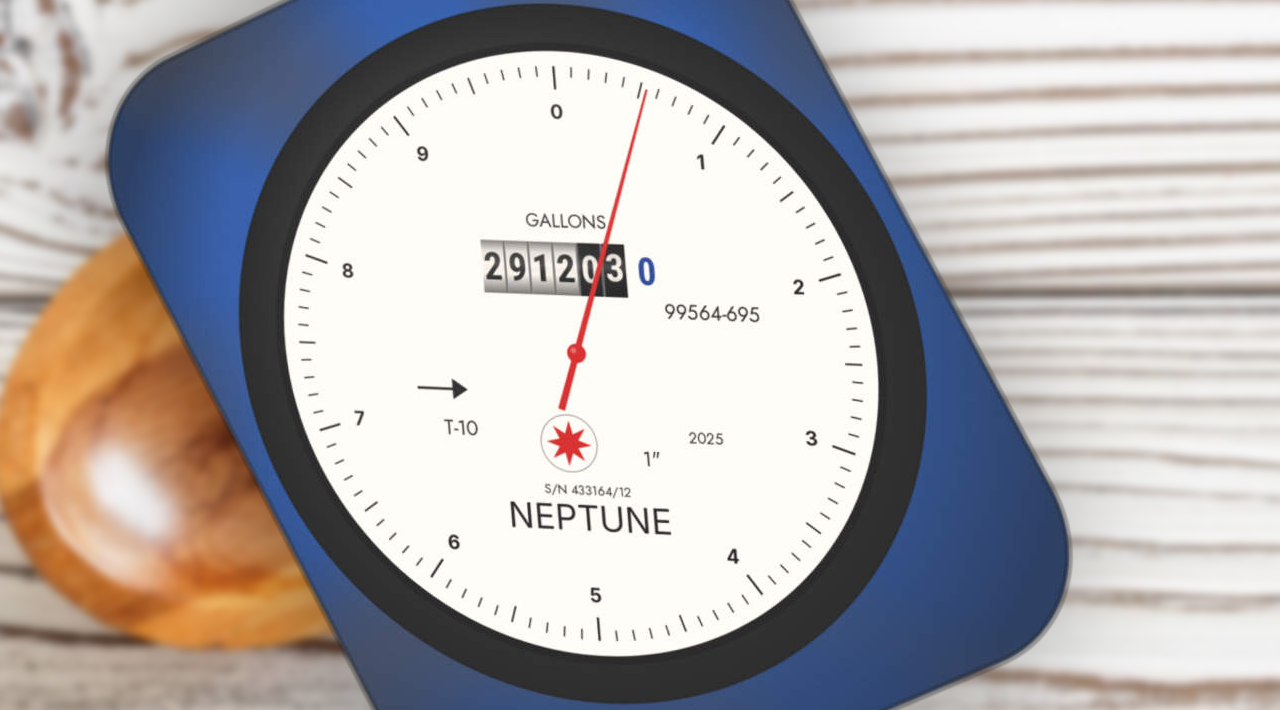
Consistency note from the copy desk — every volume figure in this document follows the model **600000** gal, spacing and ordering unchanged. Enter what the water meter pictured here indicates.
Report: **2912030.5** gal
